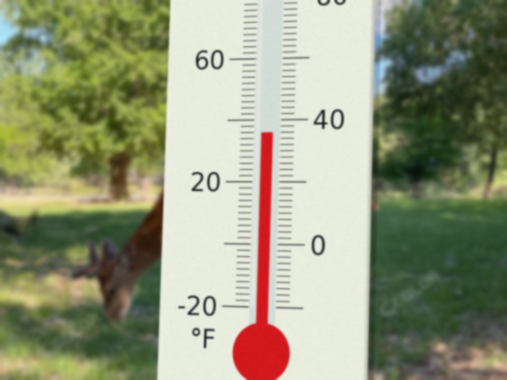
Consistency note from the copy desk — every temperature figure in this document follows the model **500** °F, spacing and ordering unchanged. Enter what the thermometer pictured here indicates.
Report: **36** °F
